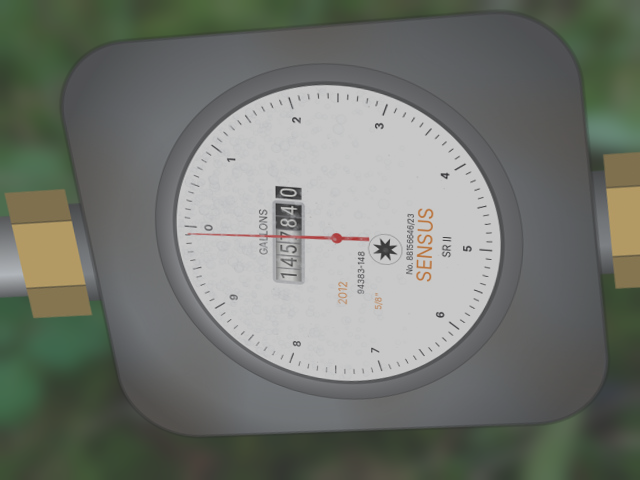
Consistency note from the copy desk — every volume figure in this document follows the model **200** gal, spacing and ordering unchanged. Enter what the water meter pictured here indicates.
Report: **1457839.9** gal
